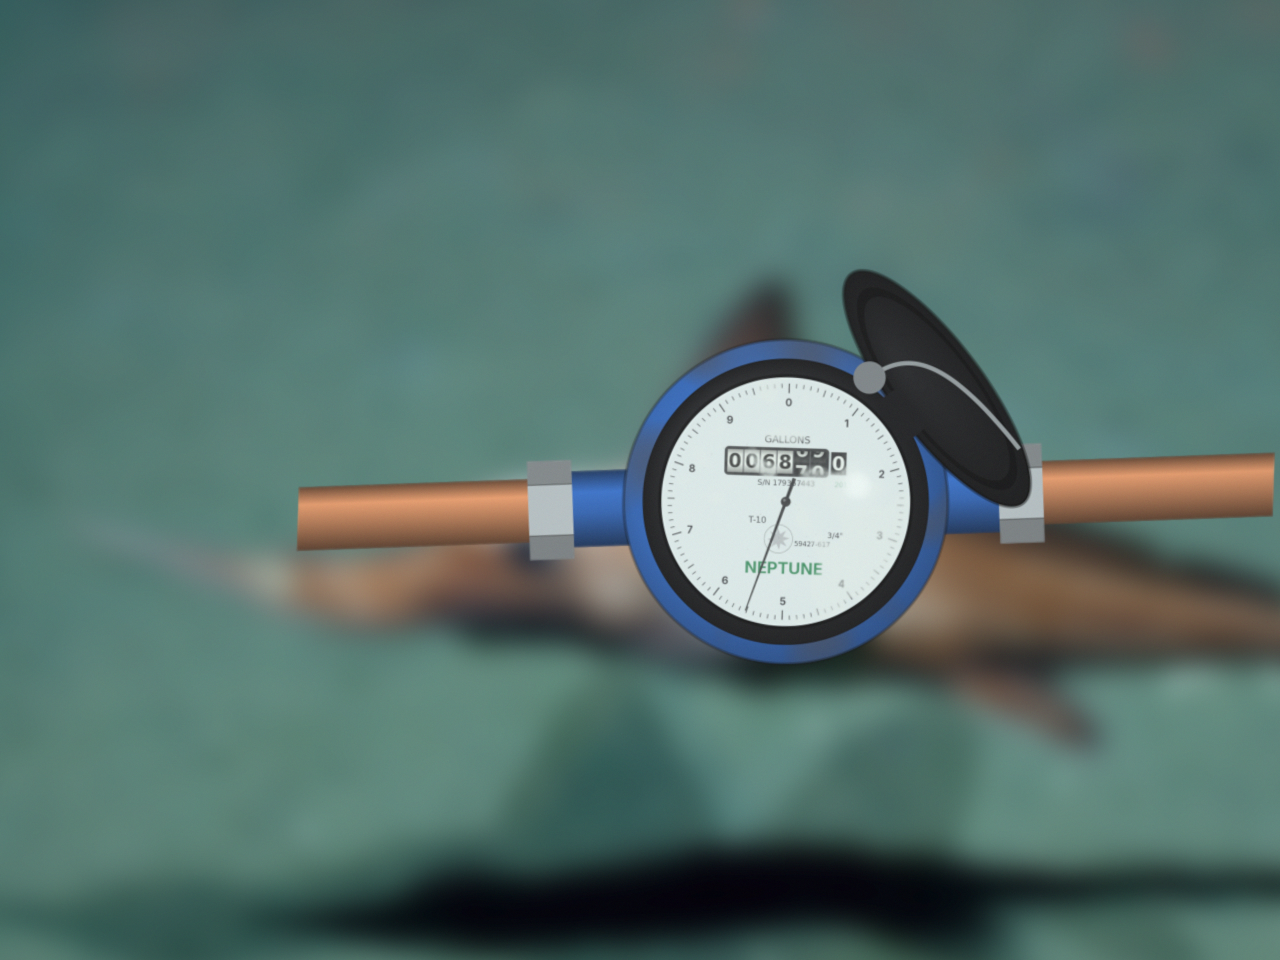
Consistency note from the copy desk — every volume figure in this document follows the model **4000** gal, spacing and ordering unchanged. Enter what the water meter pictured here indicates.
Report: **68695.5** gal
